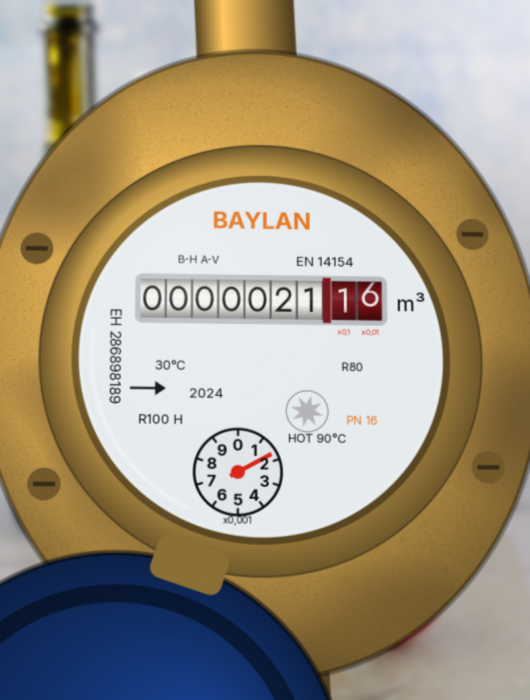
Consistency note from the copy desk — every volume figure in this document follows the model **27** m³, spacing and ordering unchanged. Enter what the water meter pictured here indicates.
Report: **21.161** m³
